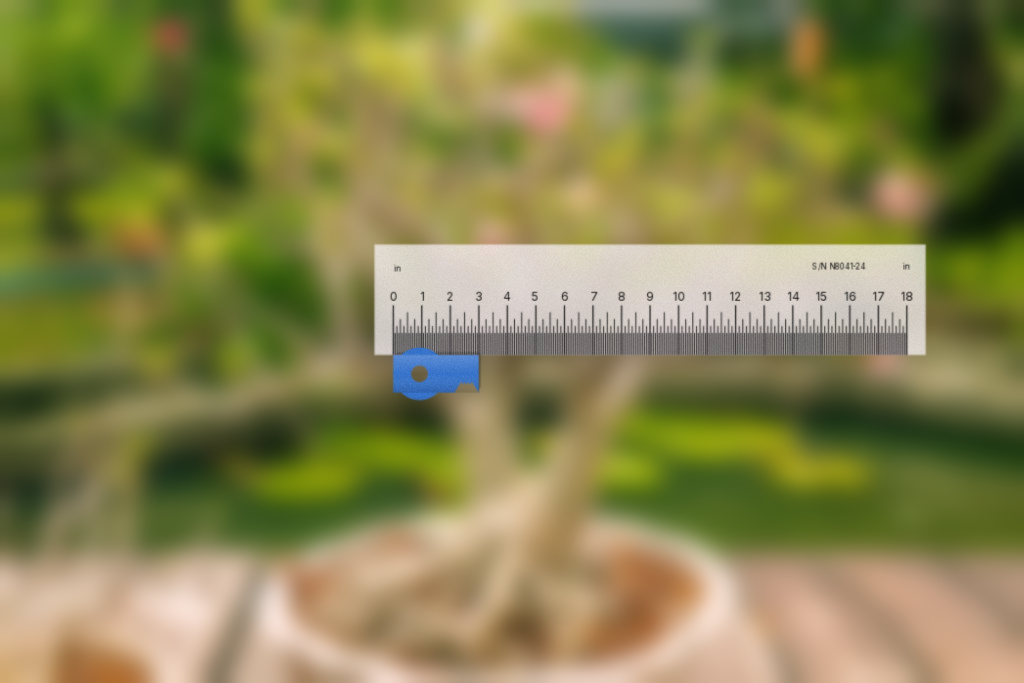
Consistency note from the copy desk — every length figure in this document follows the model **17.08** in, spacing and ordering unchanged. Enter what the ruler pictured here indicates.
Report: **3** in
